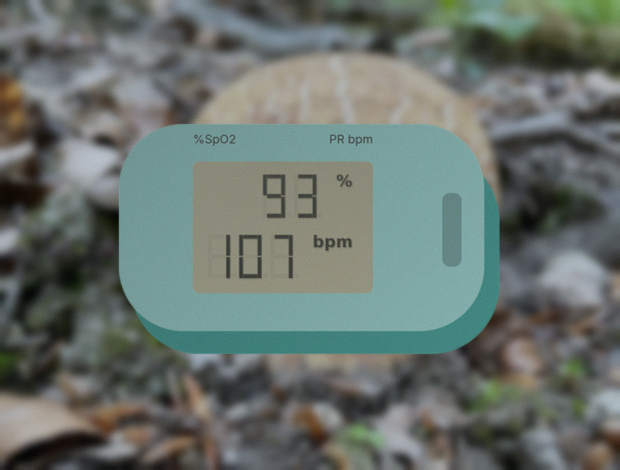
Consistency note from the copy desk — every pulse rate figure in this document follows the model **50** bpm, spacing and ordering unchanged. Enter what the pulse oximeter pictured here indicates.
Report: **107** bpm
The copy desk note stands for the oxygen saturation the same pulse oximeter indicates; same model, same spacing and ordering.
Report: **93** %
